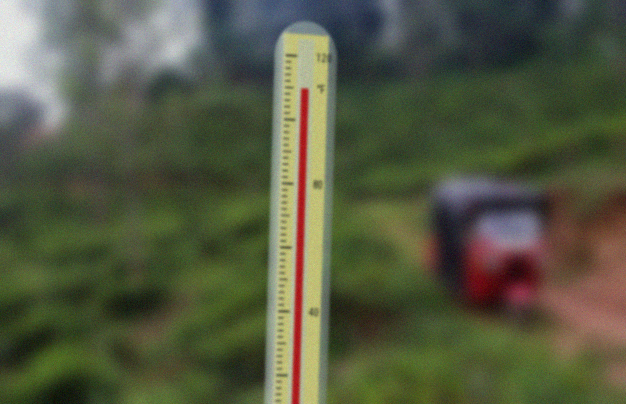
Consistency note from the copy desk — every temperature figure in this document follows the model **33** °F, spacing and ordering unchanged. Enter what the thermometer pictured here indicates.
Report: **110** °F
